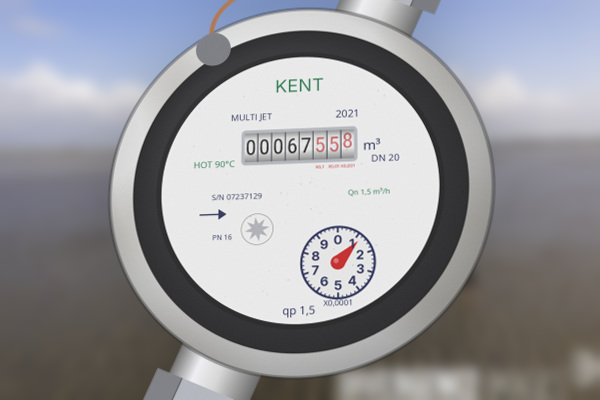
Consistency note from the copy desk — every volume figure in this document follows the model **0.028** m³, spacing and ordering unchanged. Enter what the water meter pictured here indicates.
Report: **67.5581** m³
